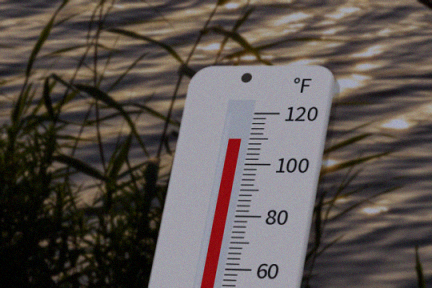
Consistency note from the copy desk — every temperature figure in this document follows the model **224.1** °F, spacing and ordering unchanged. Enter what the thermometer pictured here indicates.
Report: **110** °F
